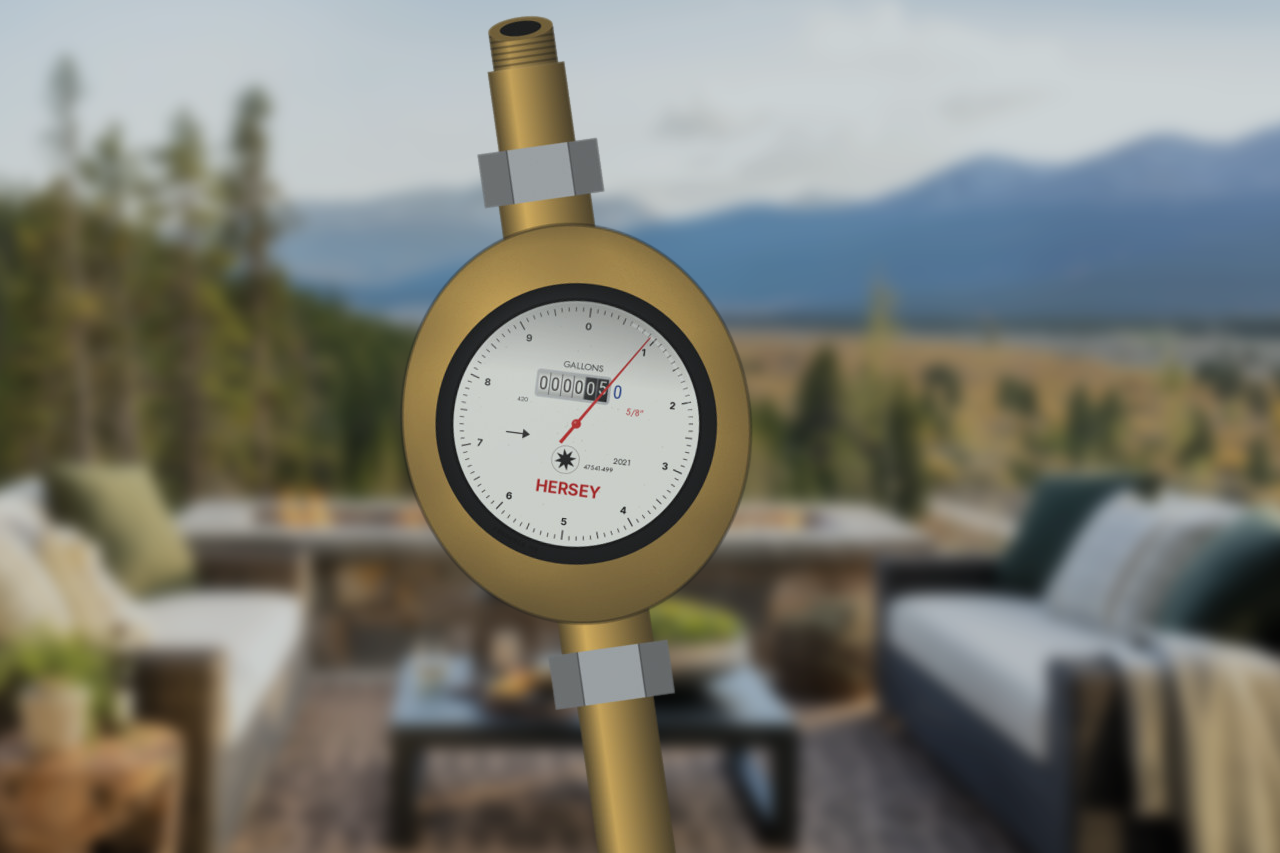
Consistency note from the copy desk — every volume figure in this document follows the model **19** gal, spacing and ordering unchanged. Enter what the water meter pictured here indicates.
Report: **50.9** gal
